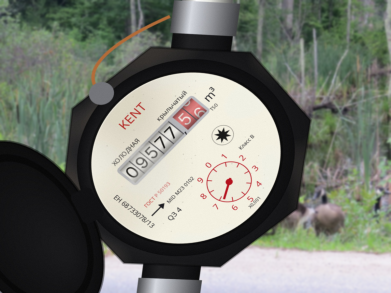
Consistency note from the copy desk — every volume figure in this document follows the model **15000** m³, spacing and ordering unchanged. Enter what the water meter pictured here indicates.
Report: **9577.556** m³
